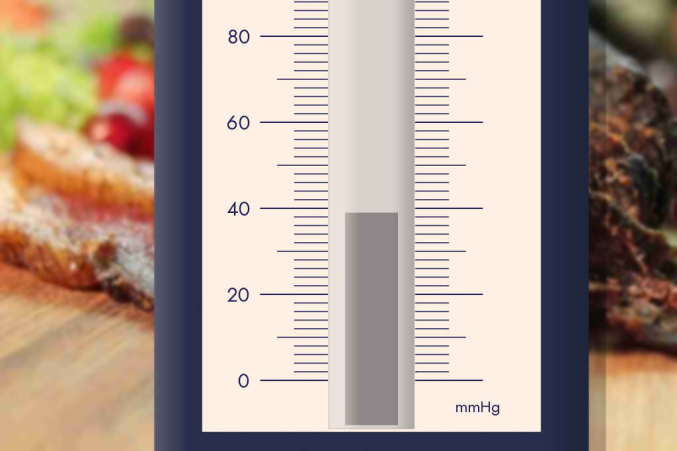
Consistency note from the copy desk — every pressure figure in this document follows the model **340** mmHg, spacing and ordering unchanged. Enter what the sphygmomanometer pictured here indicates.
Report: **39** mmHg
